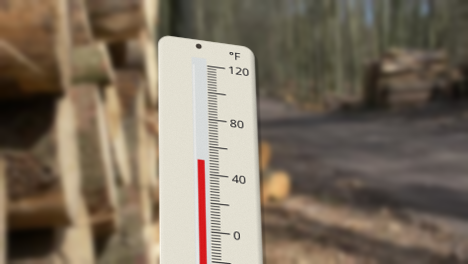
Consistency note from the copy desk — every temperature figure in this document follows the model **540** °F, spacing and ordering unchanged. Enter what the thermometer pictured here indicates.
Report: **50** °F
